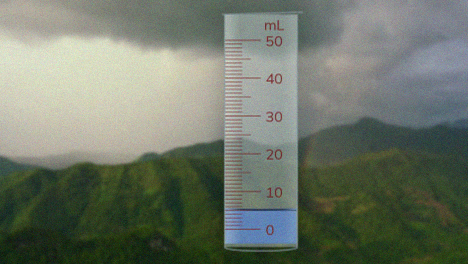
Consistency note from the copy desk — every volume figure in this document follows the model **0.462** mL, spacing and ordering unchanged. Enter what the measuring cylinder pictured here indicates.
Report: **5** mL
